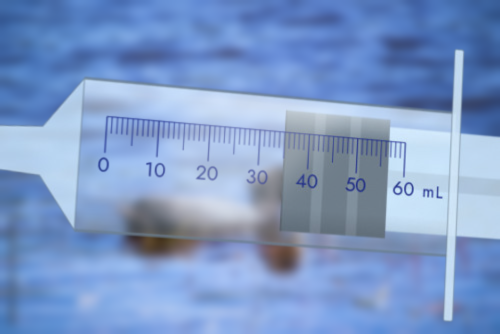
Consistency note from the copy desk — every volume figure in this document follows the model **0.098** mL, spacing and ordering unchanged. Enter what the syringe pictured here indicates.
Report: **35** mL
